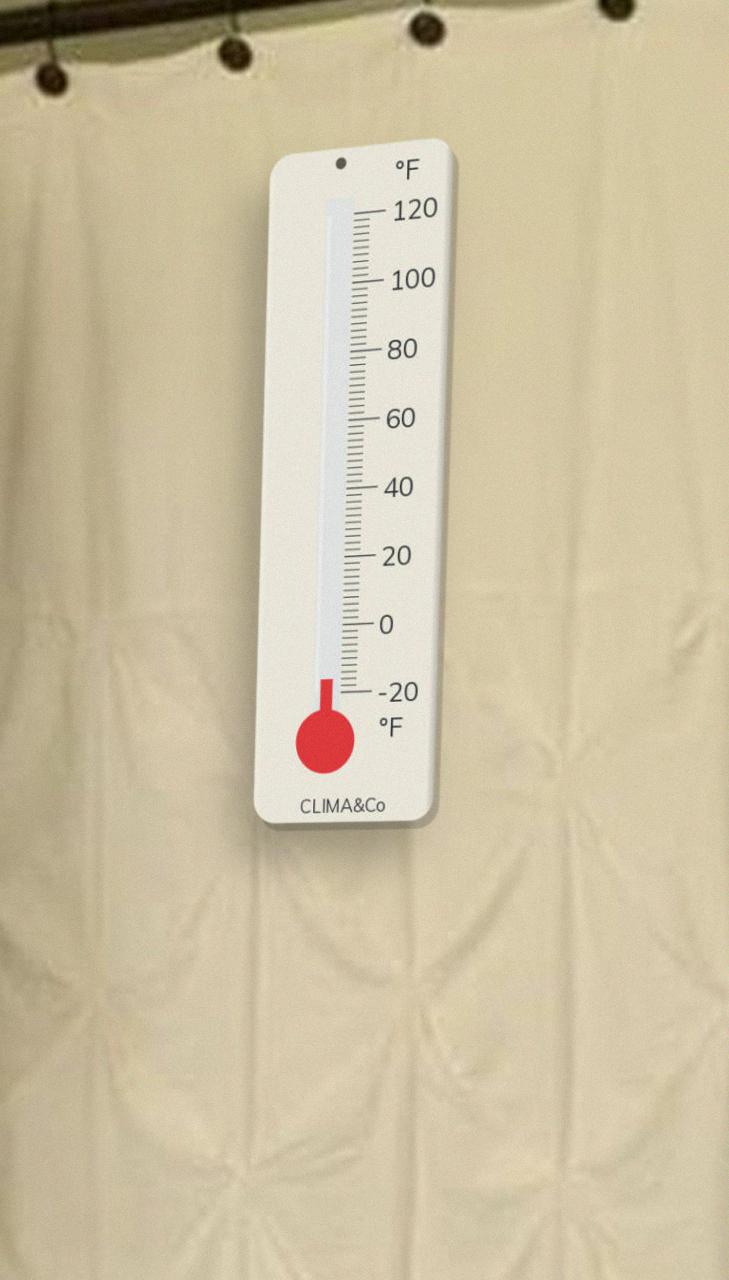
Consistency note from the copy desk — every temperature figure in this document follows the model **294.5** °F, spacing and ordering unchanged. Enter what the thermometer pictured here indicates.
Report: **-16** °F
